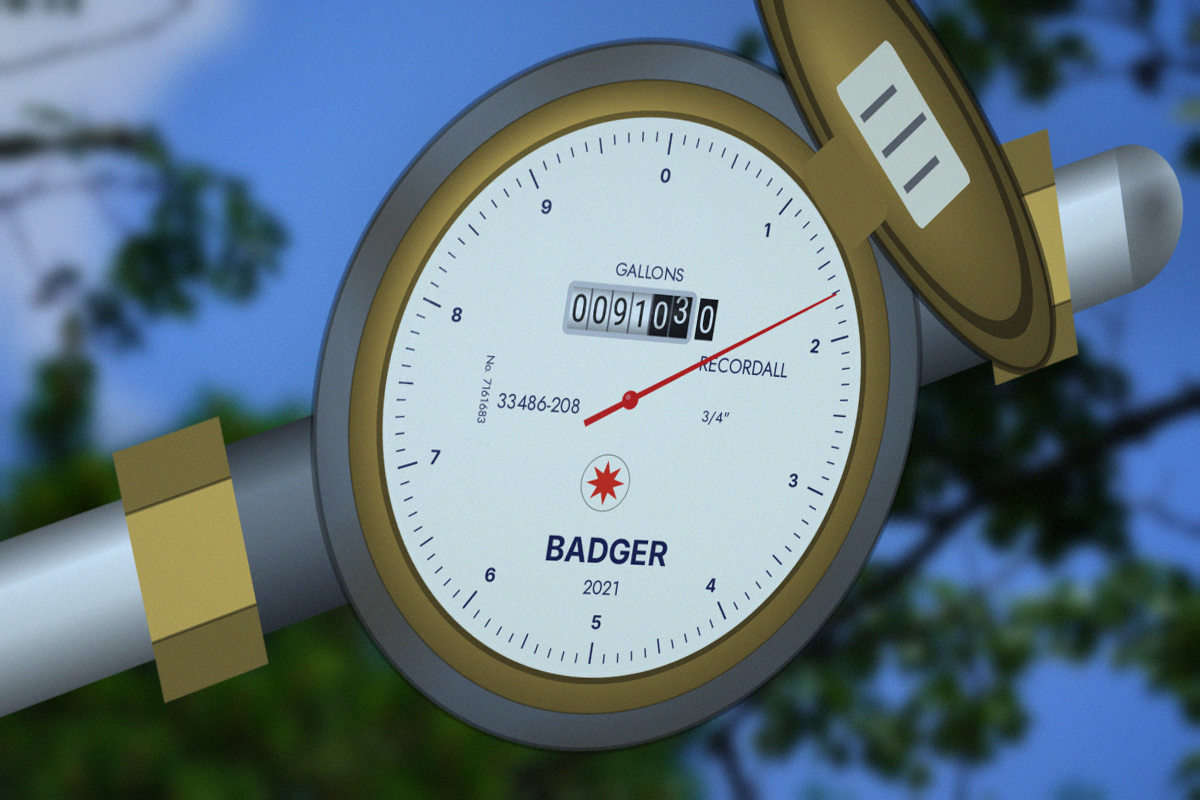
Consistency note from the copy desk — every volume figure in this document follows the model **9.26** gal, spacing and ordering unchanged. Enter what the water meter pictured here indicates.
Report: **91031.7** gal
